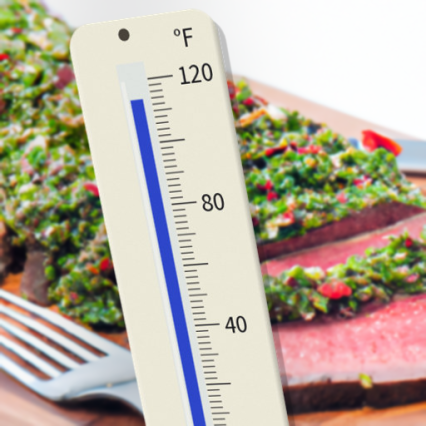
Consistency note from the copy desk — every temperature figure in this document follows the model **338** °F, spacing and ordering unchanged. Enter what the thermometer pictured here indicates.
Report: **114** °F
